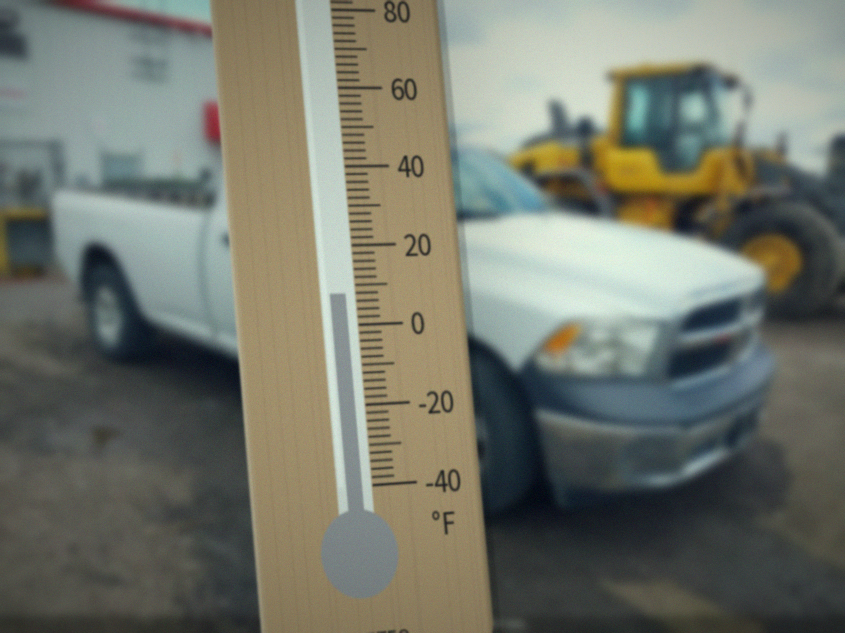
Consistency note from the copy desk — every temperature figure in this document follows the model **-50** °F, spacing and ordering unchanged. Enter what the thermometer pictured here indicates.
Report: **8** °F
